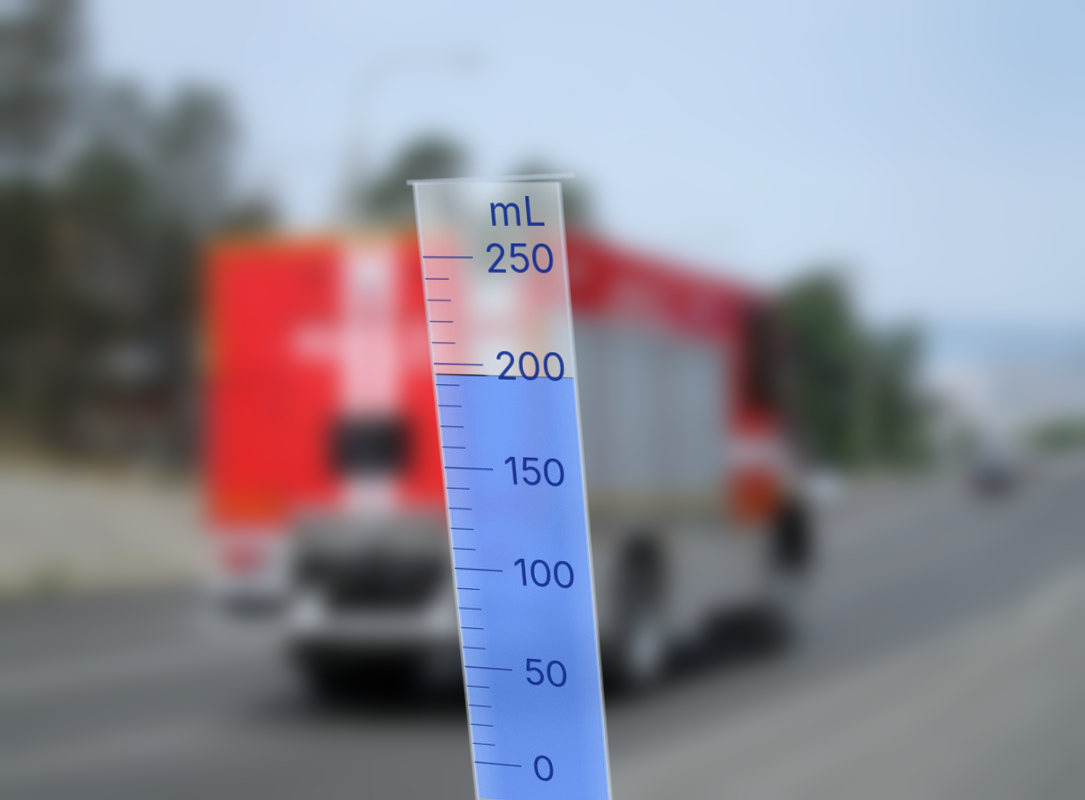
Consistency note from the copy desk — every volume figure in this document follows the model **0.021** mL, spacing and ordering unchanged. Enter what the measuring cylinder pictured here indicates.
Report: **195** mL
